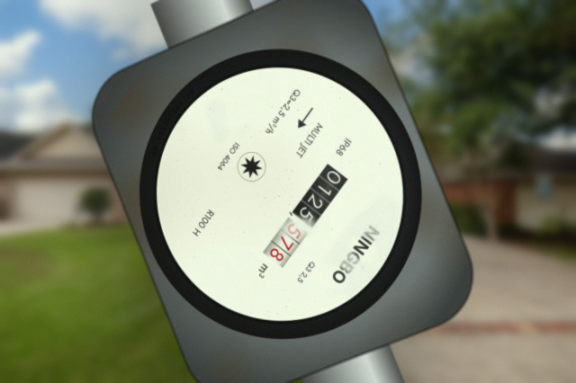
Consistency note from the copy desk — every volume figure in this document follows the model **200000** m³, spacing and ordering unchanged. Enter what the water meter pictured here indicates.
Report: **125.578** m³
